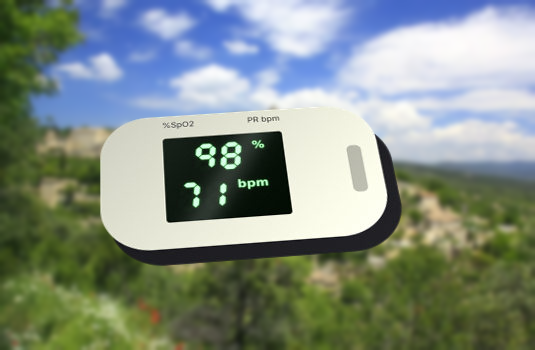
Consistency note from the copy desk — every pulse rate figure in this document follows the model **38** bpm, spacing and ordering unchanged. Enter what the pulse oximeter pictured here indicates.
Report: **71** bpm
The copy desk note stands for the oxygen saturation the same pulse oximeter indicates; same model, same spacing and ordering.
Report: **98** %
